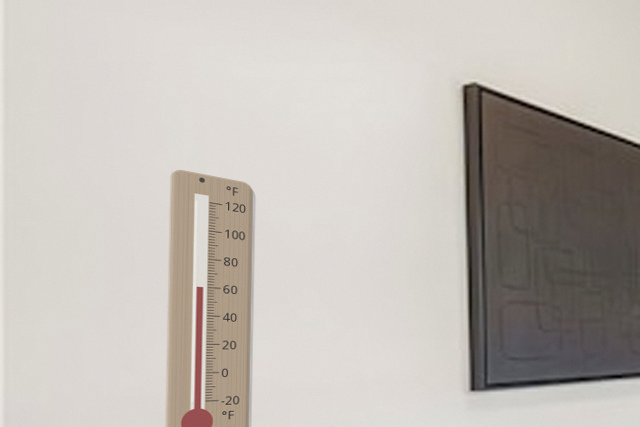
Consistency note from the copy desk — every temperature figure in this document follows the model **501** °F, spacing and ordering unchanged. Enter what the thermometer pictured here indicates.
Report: **60** °F
